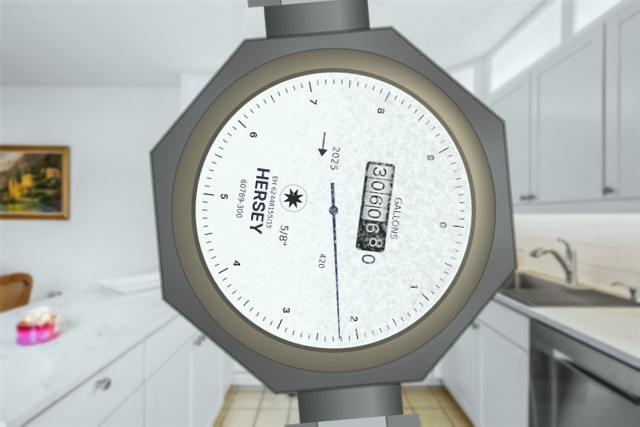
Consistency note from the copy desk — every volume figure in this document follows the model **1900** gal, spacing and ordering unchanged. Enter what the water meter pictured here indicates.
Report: **3060682.2** gal
